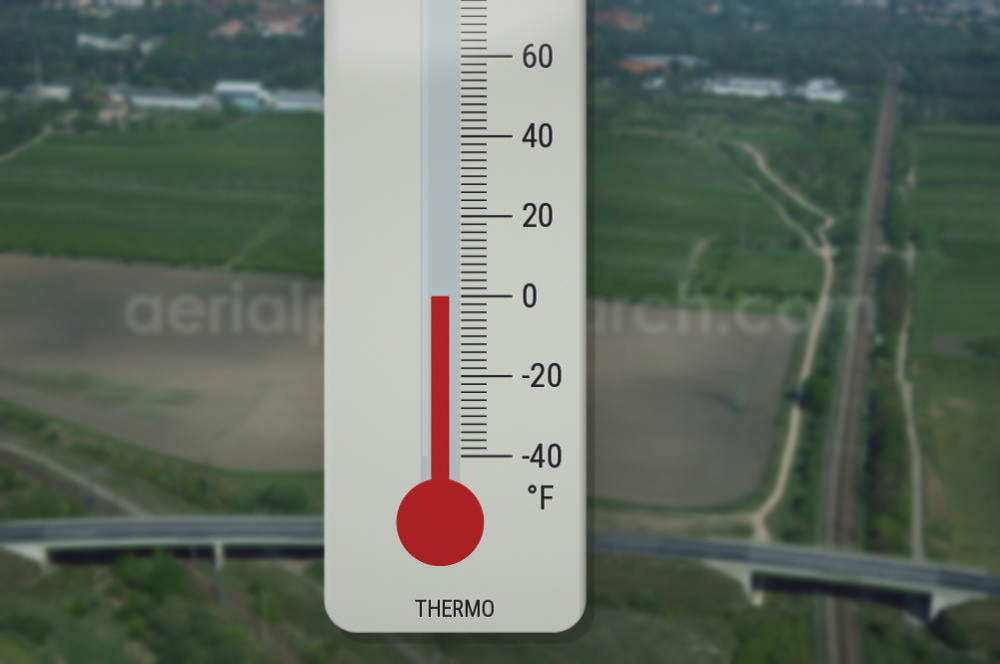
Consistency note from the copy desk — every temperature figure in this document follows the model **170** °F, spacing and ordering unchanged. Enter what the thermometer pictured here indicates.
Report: **0** °F
